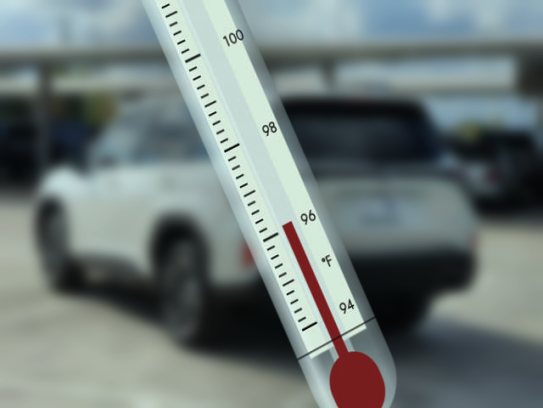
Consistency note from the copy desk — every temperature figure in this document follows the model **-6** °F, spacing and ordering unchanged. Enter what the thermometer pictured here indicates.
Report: **96.1** °F
